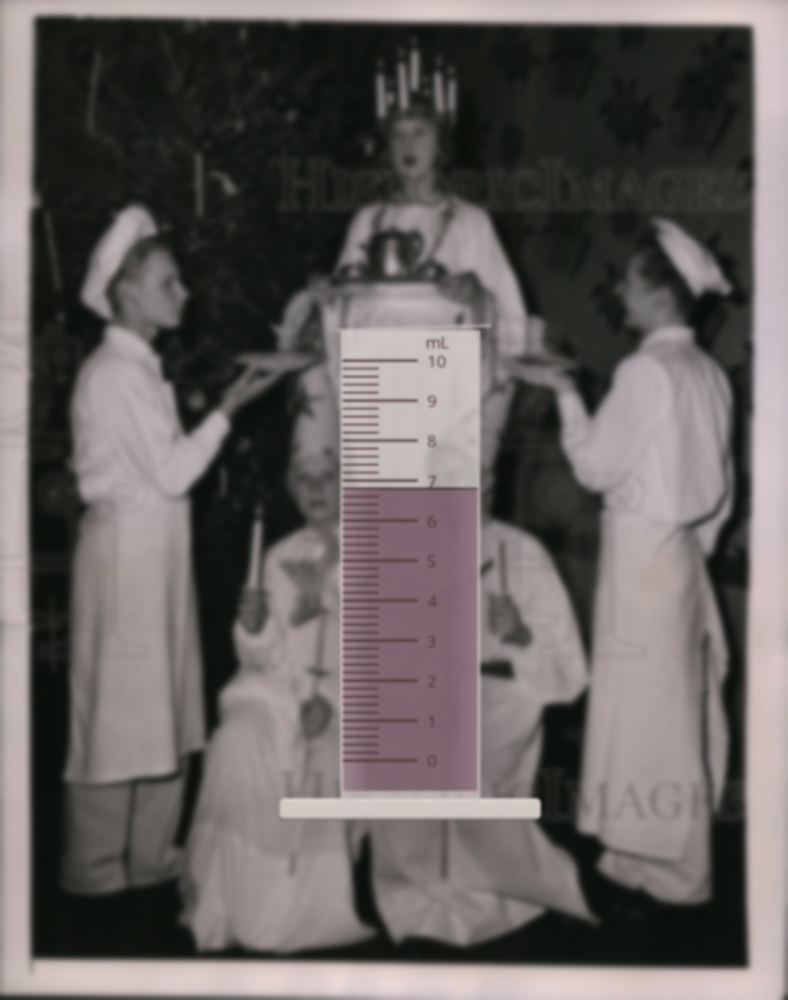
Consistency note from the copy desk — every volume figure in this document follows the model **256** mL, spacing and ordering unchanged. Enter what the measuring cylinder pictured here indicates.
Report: **6.8** mL
